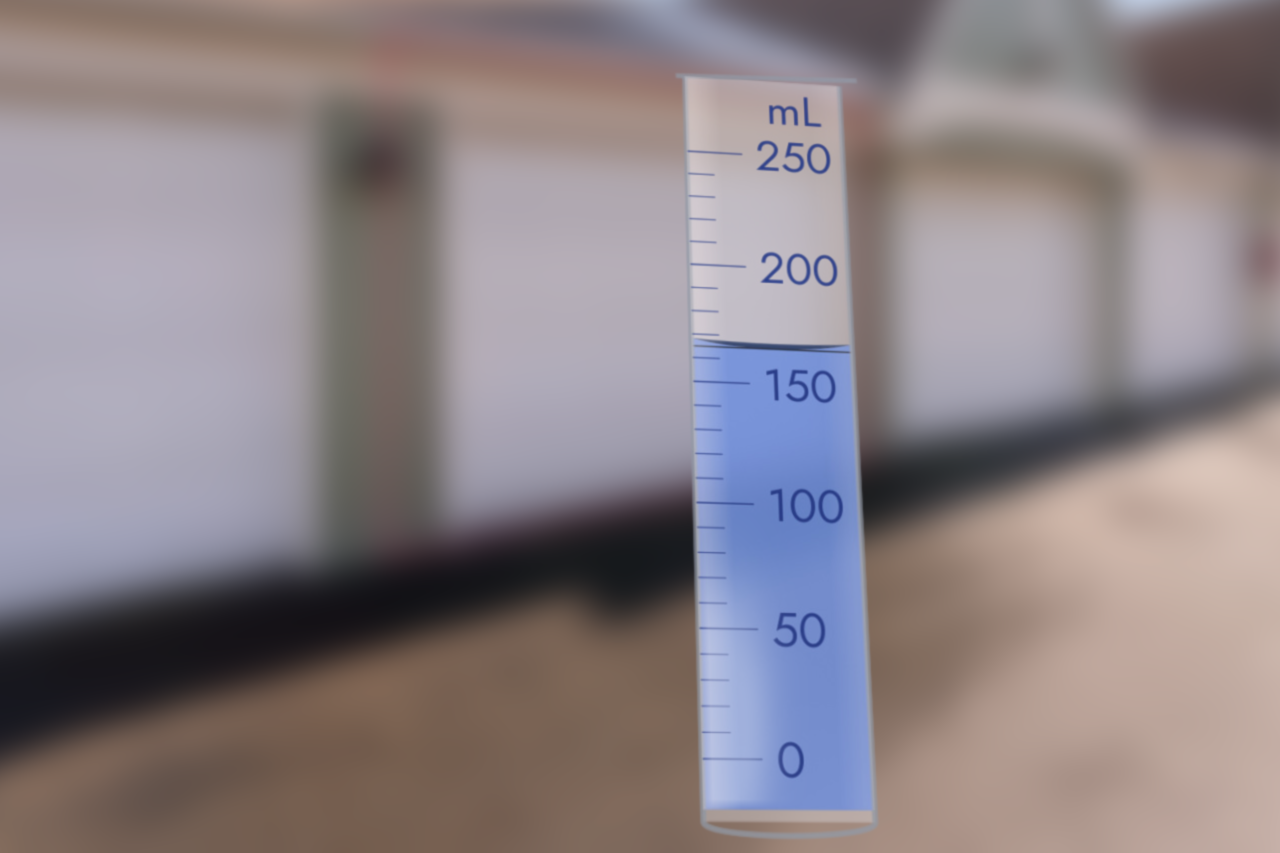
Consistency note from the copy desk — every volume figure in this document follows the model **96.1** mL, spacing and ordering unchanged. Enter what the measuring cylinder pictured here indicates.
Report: **165** mL
